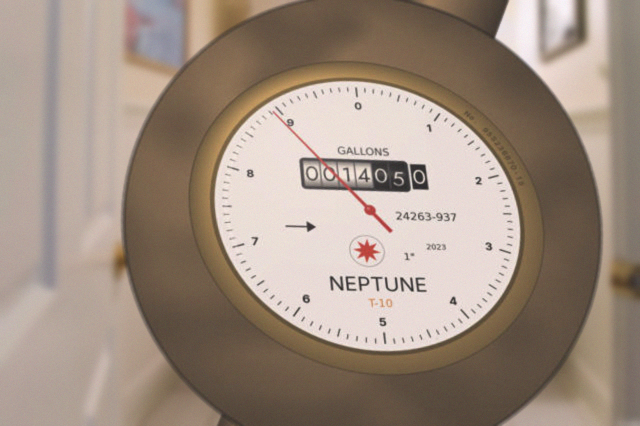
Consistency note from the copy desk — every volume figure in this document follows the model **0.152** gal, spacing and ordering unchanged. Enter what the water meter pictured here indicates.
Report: **14048.9** gal
